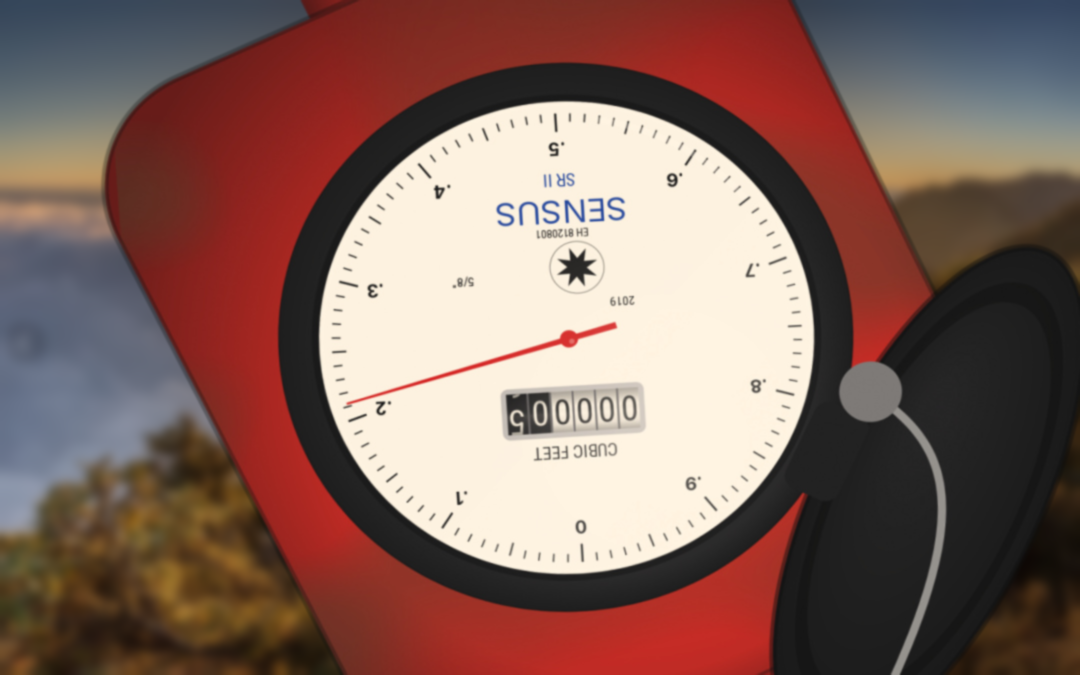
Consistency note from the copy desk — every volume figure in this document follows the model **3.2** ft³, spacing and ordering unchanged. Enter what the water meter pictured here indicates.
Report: **5.21** ft³
